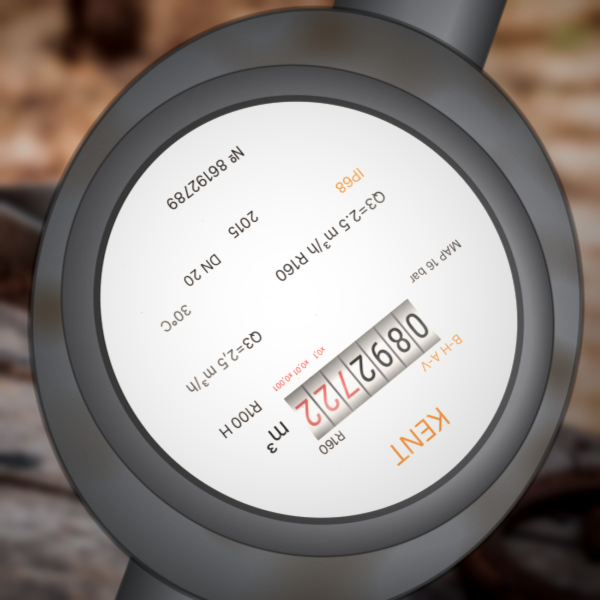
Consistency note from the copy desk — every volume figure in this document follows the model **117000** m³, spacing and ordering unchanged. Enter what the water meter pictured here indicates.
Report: **892.722** m³
